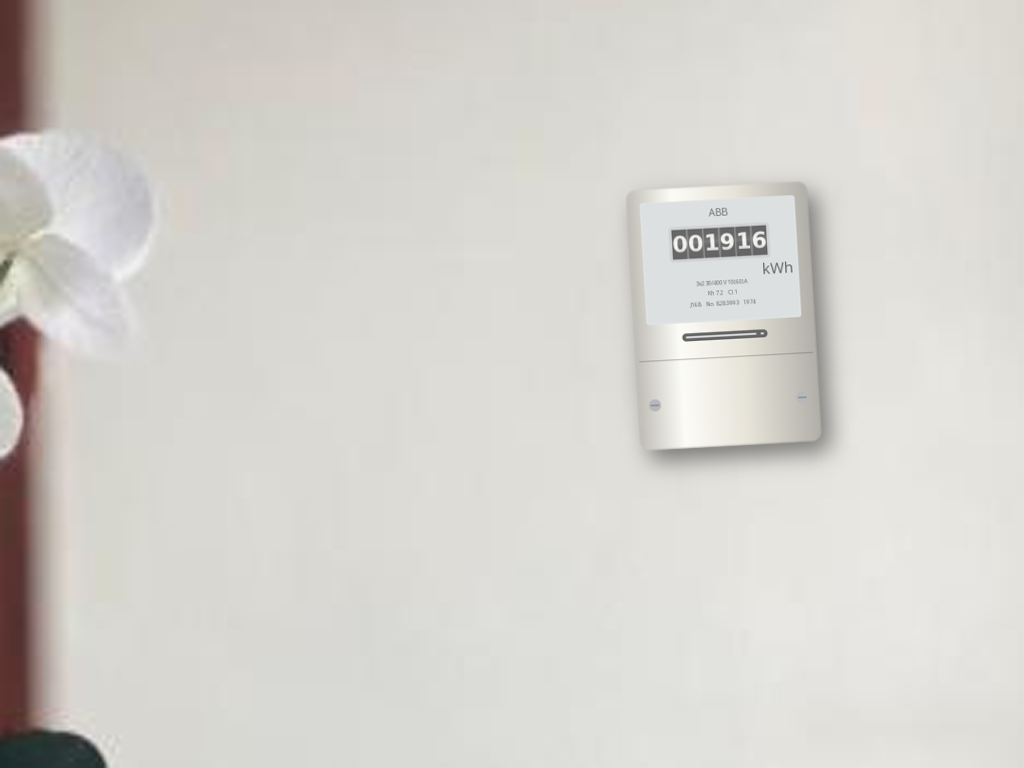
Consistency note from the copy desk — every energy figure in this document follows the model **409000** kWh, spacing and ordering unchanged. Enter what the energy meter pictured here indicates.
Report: **1916** kWh
